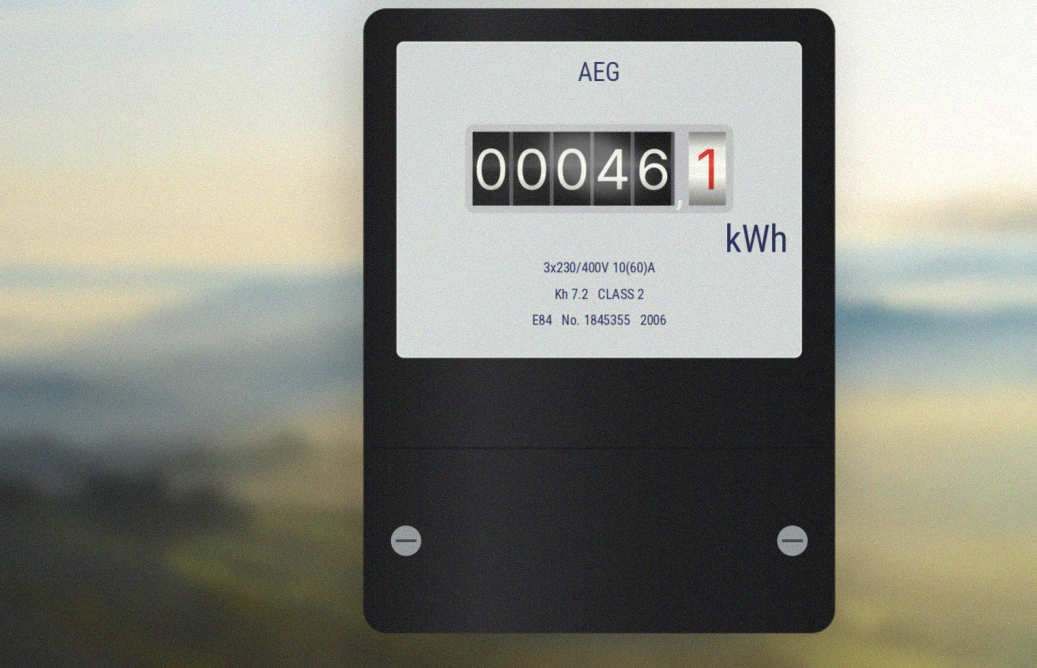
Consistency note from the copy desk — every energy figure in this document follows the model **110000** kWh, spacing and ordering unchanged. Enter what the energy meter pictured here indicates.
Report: **46.1** kWh
